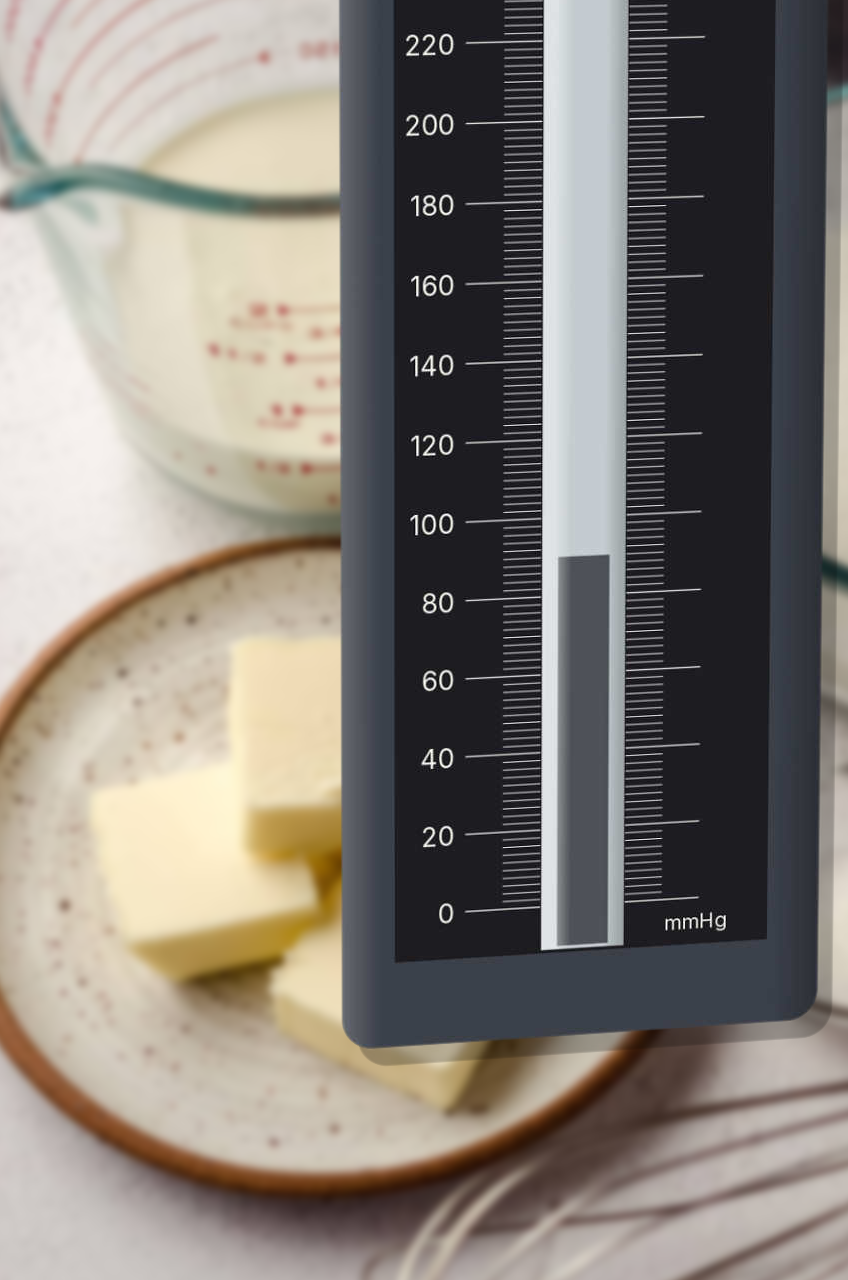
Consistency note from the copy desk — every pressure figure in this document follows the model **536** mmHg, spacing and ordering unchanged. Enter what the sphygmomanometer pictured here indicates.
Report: **90** mmHg
